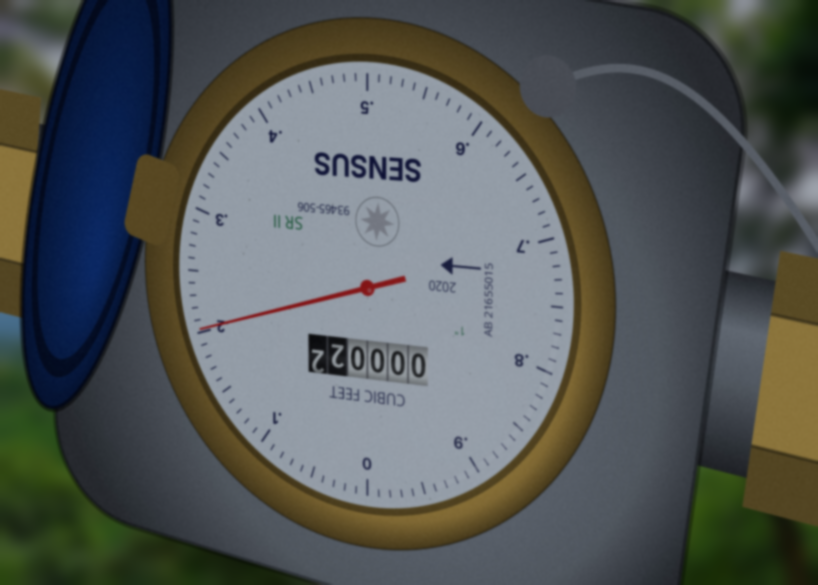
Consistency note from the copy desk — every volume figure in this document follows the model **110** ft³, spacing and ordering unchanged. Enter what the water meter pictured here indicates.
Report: **22.20** ft³
